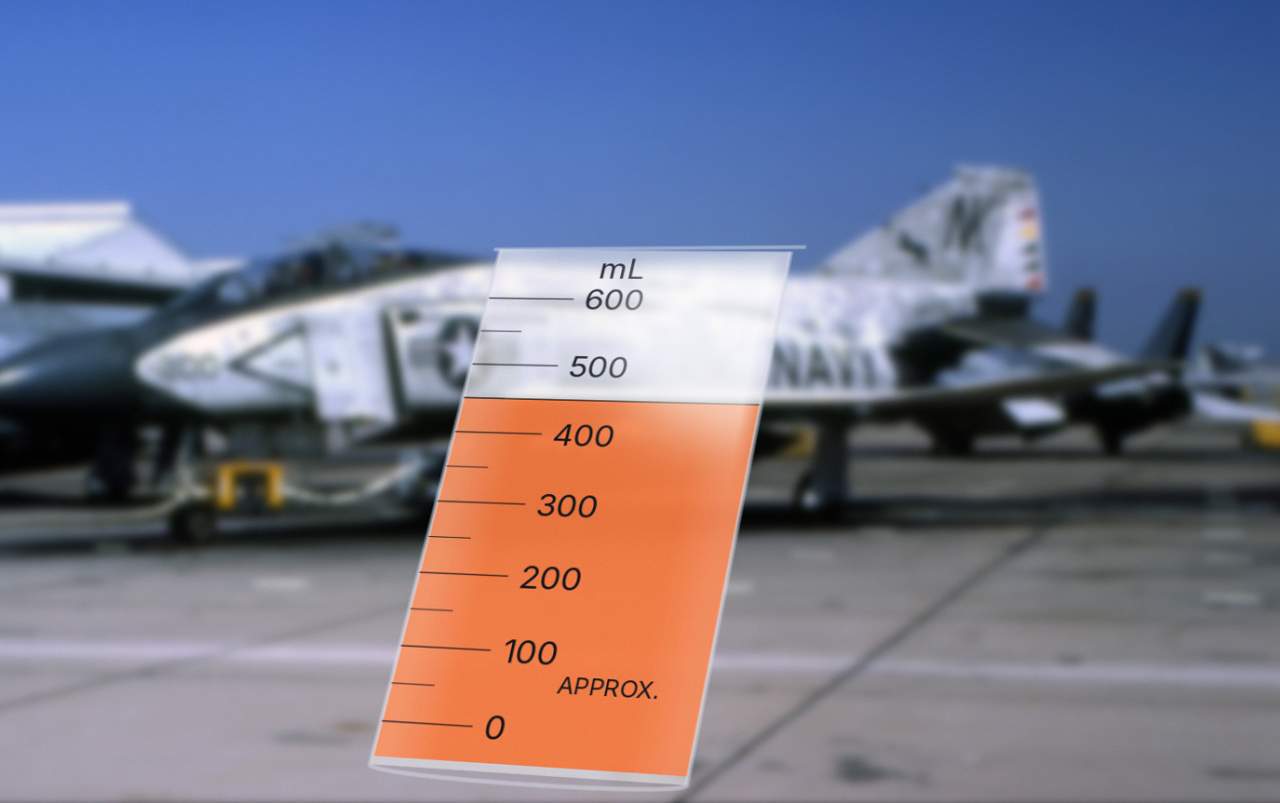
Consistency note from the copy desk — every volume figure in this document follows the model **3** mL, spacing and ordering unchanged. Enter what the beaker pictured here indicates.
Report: **450** mL
